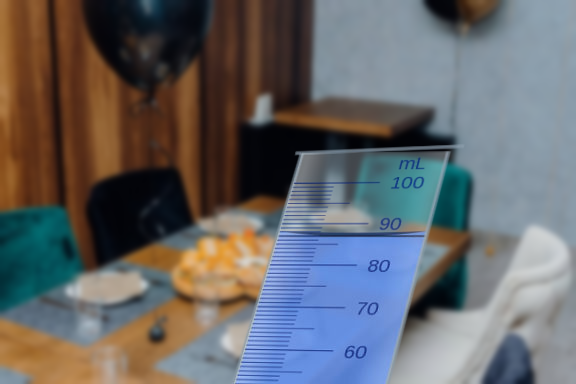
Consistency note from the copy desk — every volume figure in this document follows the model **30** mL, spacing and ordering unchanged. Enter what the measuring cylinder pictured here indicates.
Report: **87** mL
